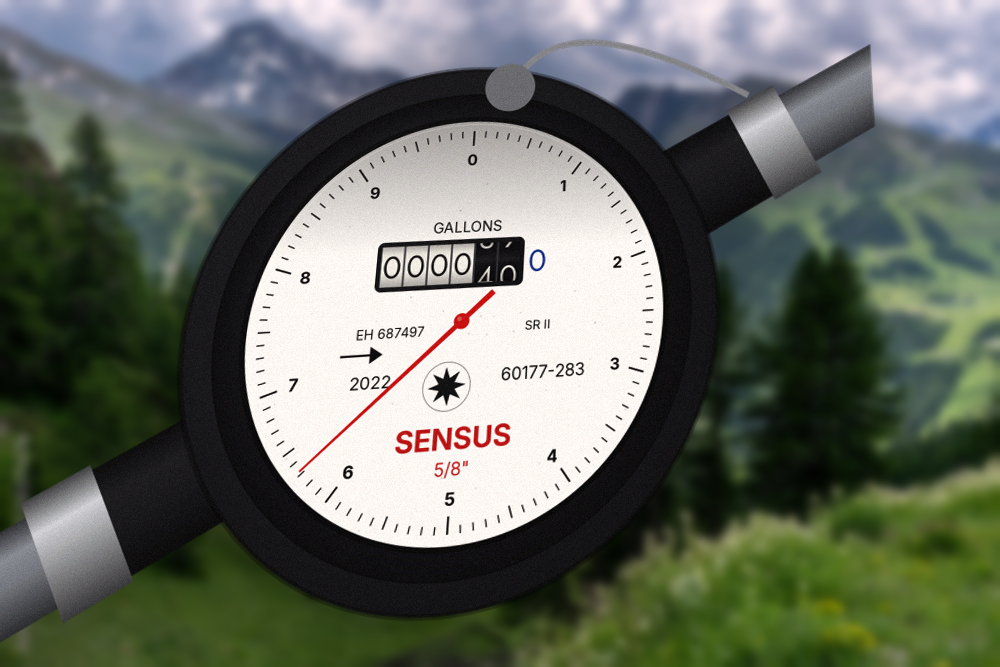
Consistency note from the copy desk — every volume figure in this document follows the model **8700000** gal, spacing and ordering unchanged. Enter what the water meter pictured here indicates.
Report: **396.3** gal
